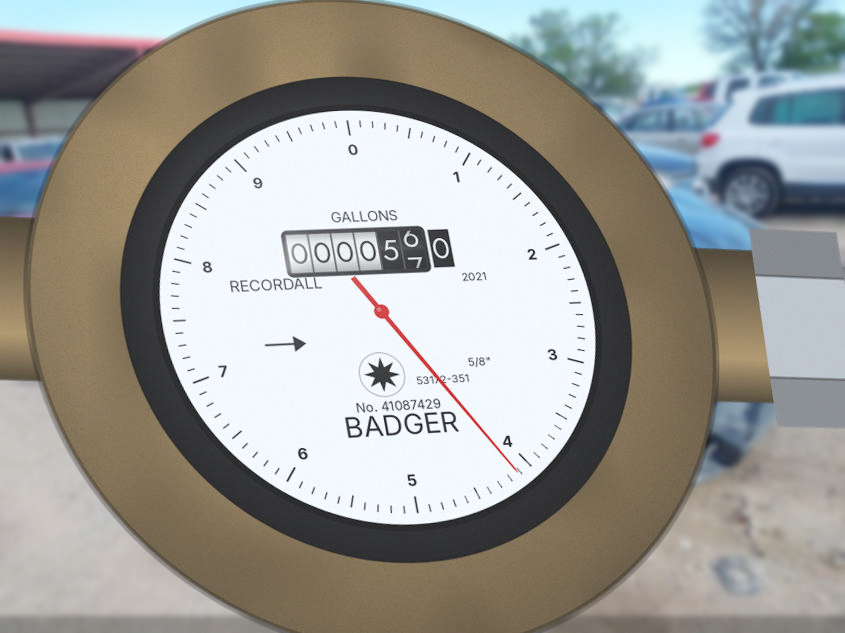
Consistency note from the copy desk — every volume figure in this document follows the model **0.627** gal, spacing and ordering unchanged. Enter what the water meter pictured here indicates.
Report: **564.1** gal
